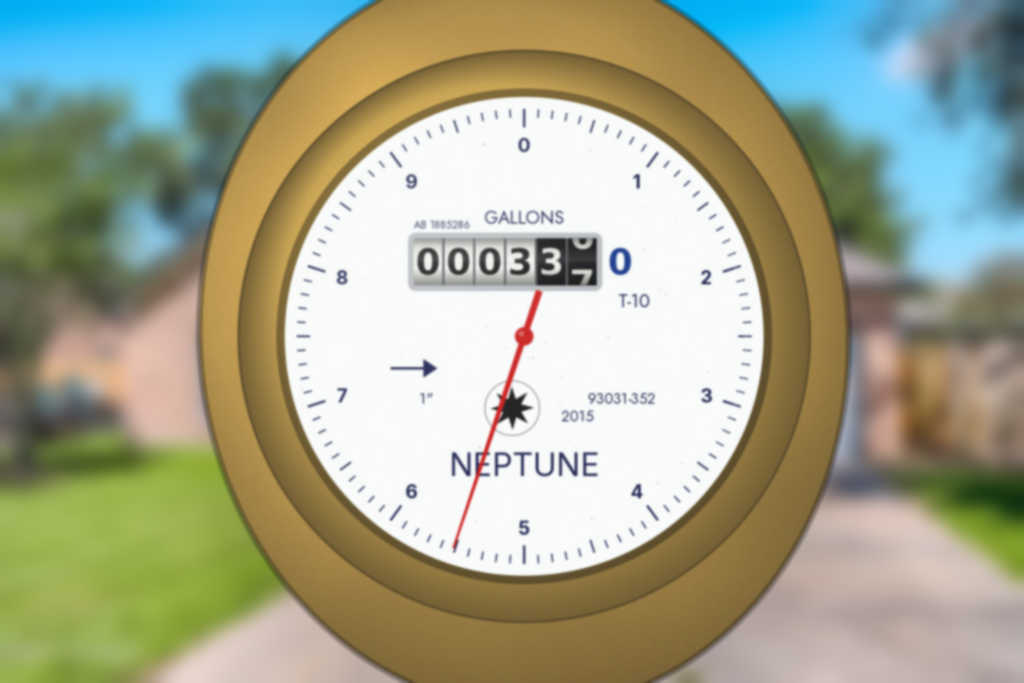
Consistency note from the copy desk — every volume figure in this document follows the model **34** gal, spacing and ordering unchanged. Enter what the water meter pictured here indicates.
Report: **3365.5** gal
